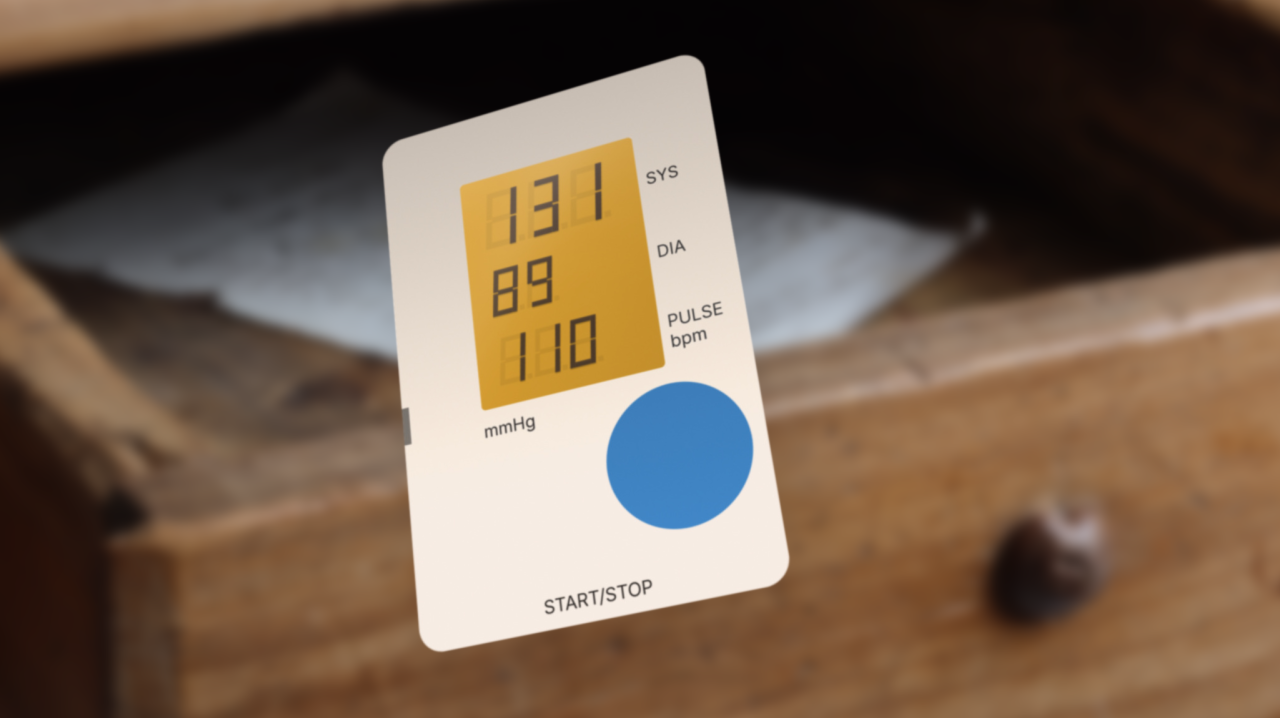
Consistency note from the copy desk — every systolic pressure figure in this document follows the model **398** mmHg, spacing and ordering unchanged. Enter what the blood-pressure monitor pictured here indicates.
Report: **131** mmHg
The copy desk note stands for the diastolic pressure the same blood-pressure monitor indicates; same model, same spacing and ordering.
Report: **89** mmHg
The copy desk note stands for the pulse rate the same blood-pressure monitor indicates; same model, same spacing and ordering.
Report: **110** bpm
